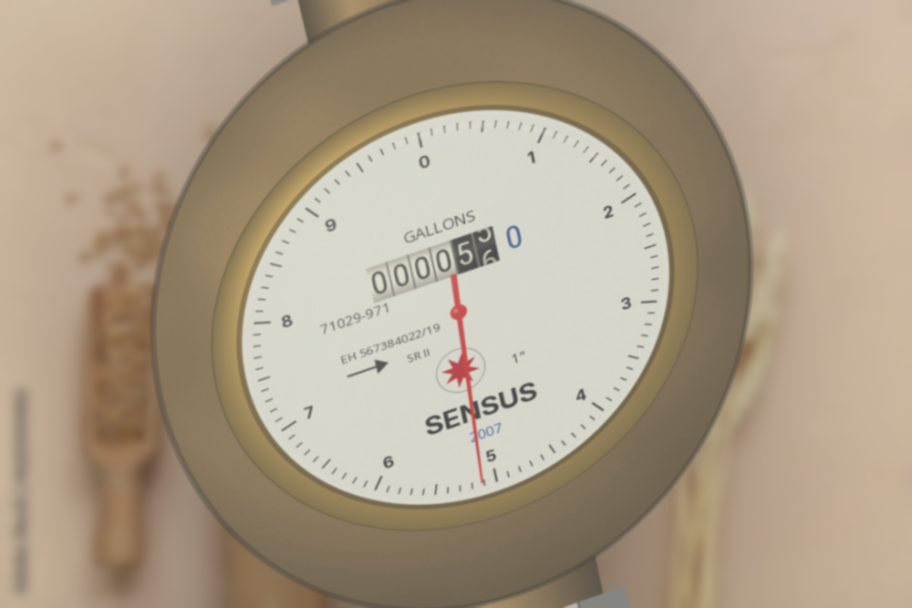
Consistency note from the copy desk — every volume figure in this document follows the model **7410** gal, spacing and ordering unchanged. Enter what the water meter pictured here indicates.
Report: **555.1** gal
